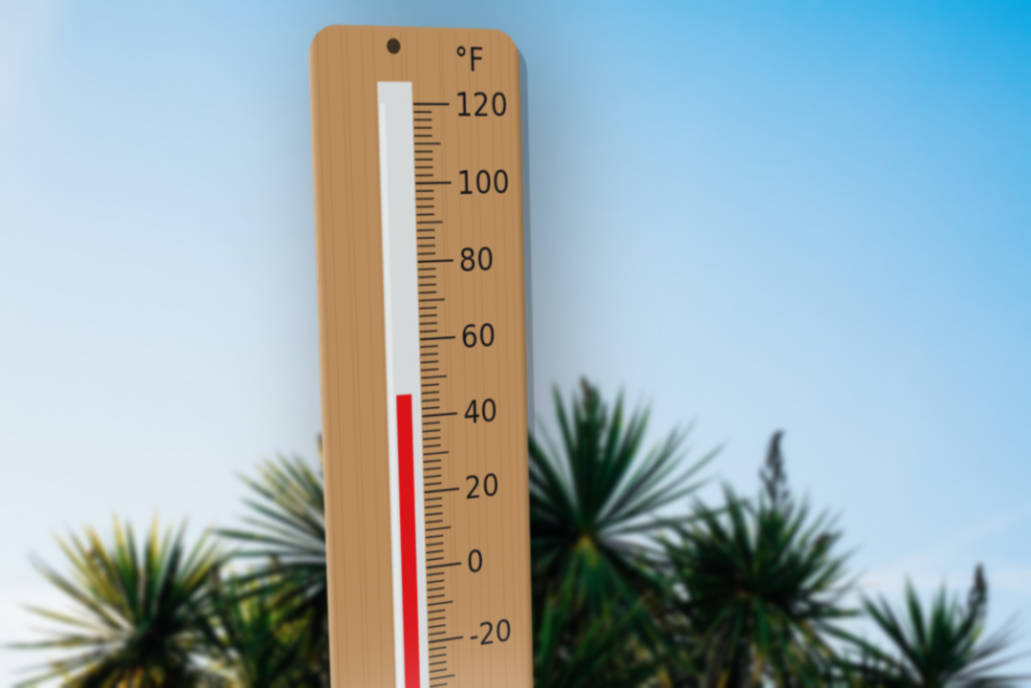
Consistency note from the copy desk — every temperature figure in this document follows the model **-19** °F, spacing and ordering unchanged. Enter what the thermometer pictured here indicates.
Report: **46** °F
